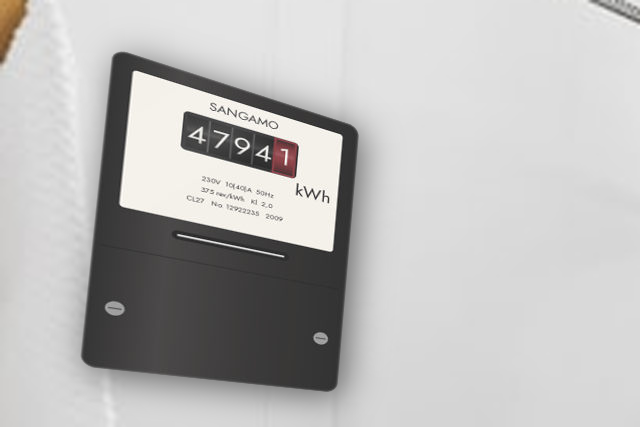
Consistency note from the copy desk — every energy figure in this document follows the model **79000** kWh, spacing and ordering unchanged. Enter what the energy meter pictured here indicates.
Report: **4794.1** kWh
